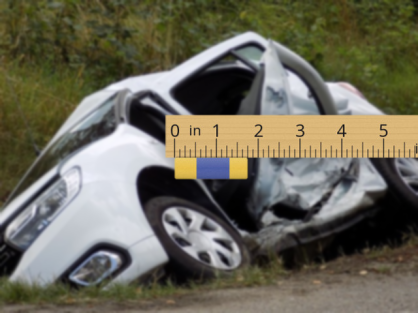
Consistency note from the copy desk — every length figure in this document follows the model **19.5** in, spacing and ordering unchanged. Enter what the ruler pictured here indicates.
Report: **1.75** in
